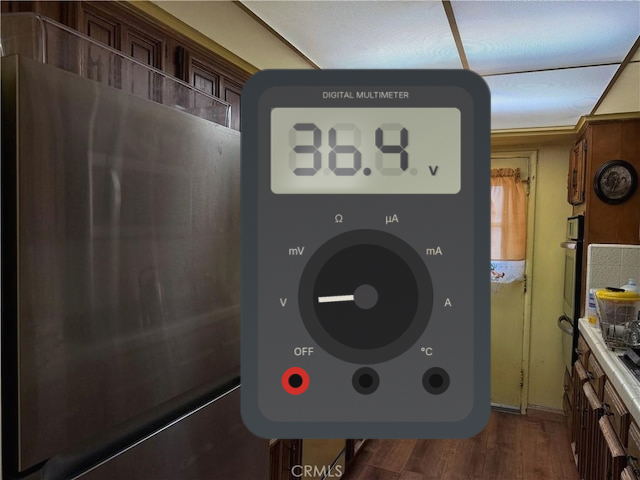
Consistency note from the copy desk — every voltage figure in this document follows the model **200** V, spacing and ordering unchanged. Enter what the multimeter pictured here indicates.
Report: **36.4** V
